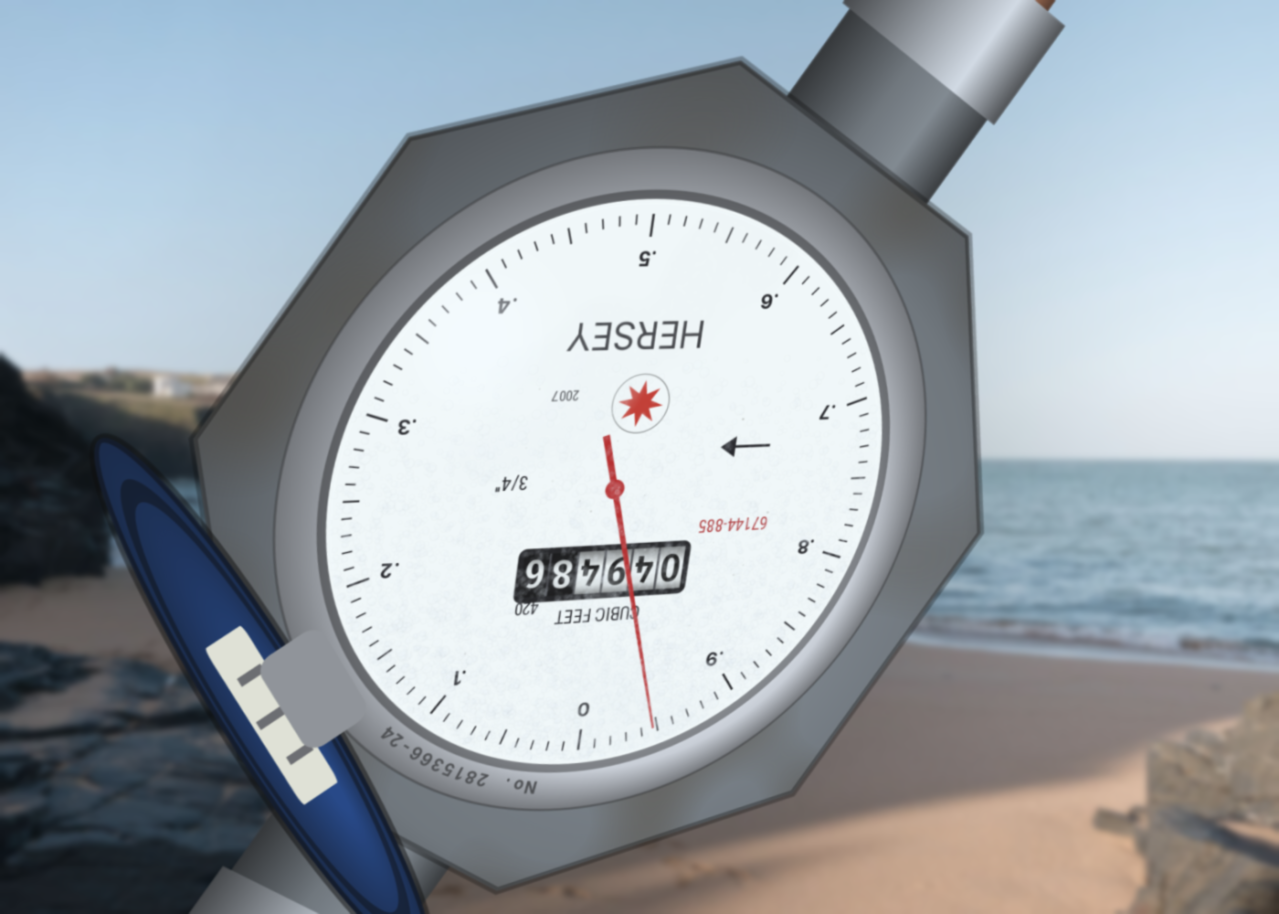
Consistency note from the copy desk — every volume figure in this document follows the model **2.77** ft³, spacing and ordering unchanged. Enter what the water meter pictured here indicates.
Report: **49485.95** ft³
